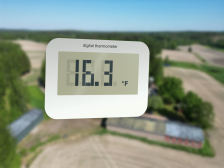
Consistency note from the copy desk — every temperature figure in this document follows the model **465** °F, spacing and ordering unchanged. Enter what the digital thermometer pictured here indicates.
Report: **16.3** °F
